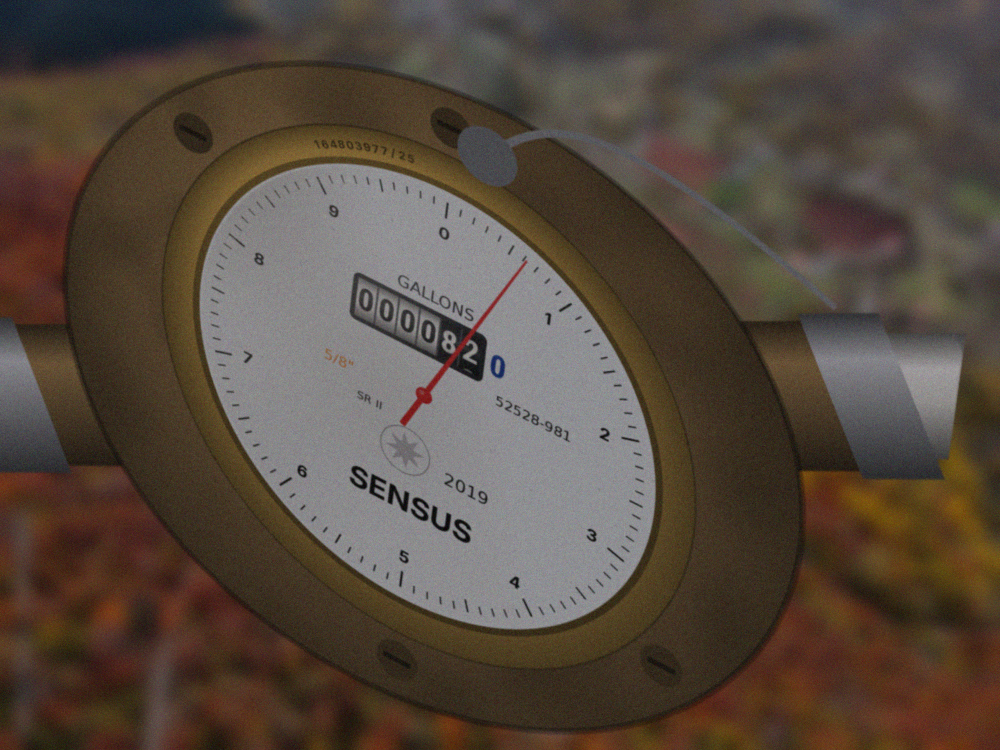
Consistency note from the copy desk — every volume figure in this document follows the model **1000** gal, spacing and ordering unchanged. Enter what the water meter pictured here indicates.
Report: **820.6** gal
